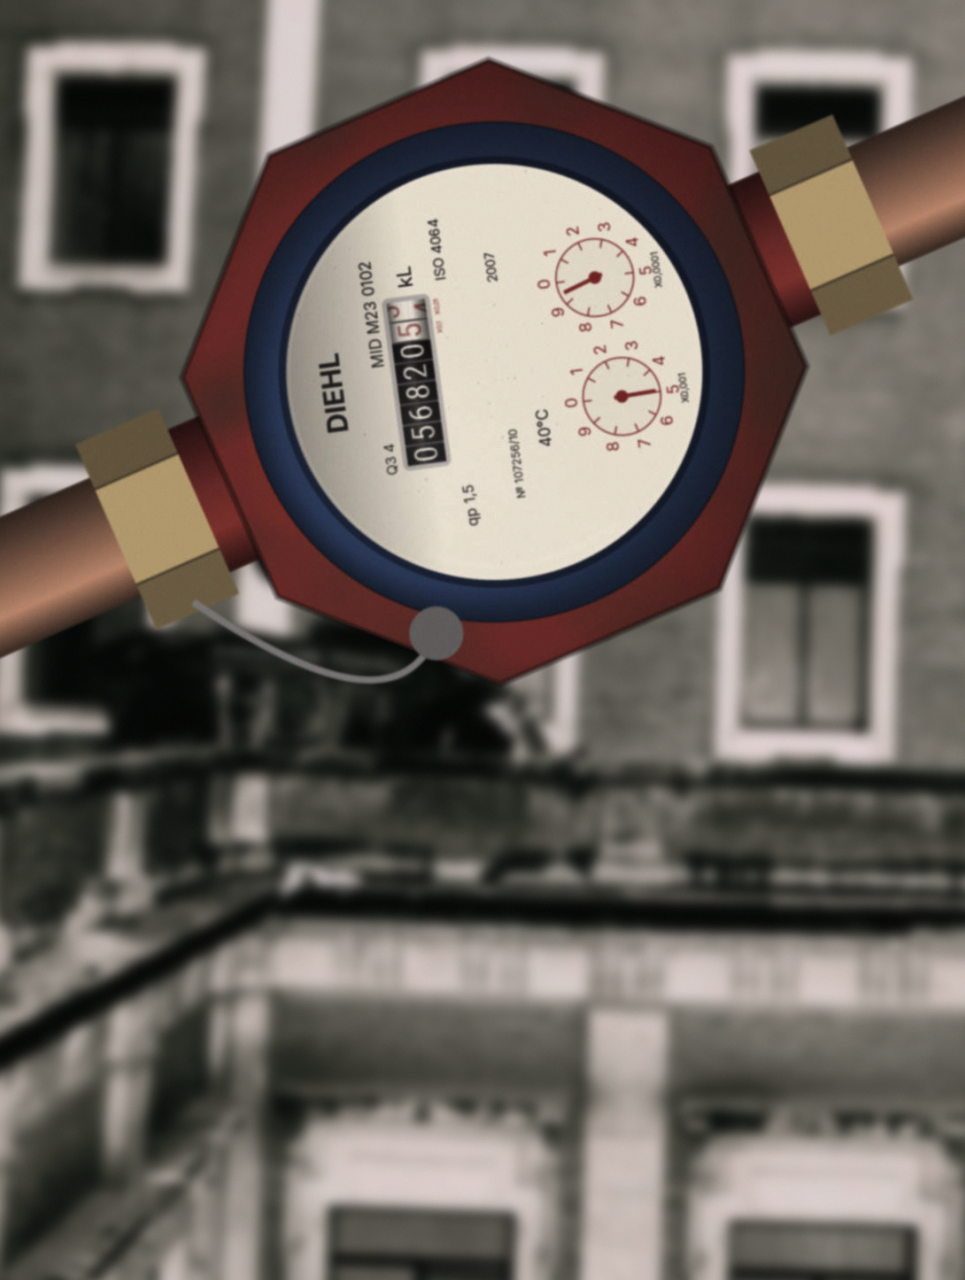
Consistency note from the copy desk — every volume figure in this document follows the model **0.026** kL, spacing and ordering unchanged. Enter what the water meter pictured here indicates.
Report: **56820.5349** kL
